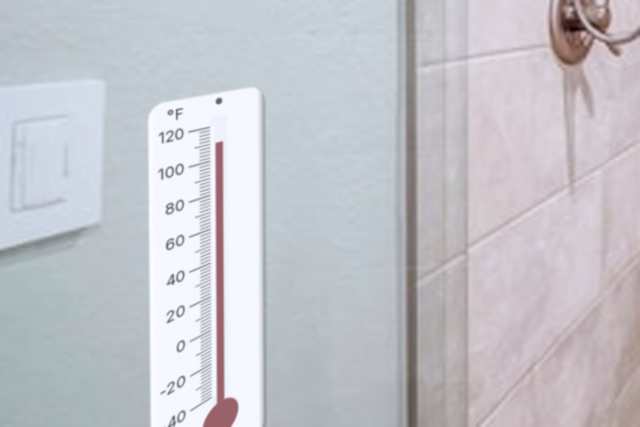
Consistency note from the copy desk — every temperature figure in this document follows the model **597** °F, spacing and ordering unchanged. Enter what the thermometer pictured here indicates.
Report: **110** °F
